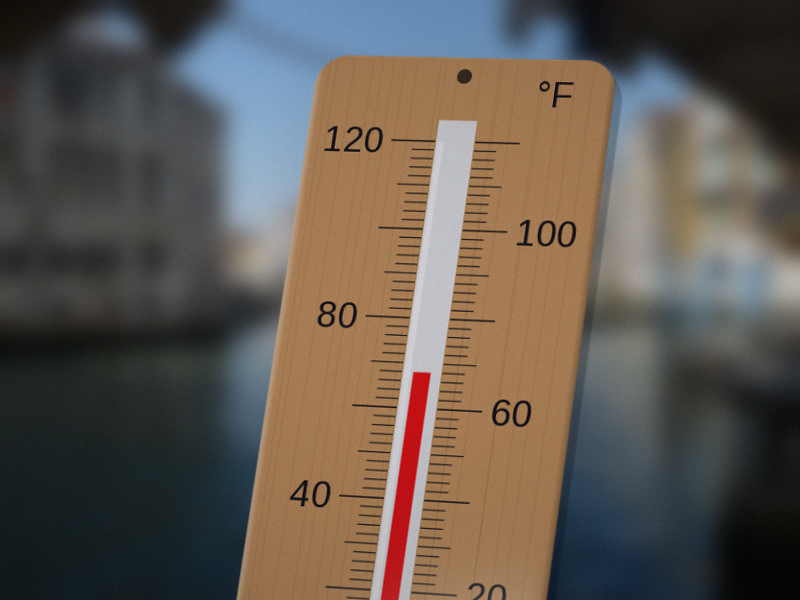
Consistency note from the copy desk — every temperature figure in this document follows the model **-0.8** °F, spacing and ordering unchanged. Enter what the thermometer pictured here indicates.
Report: **68** °F
